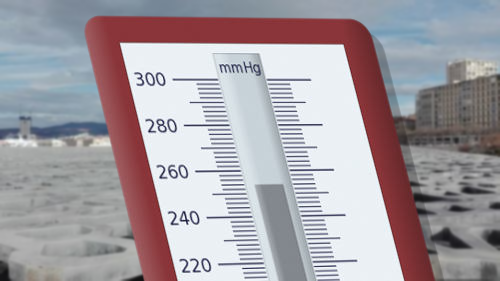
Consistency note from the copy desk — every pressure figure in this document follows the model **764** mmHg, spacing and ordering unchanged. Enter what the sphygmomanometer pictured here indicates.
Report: **254** mmHg
